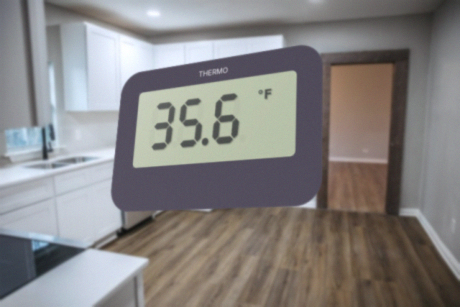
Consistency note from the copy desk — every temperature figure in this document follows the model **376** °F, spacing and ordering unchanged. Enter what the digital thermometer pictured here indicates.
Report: **35.6** °F
